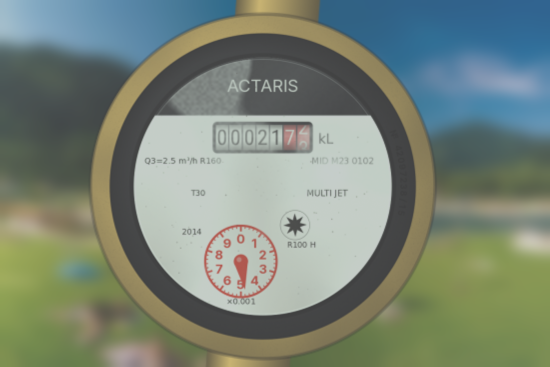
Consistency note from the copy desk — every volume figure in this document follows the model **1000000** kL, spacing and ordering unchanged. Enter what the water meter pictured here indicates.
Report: **21.724** kL
